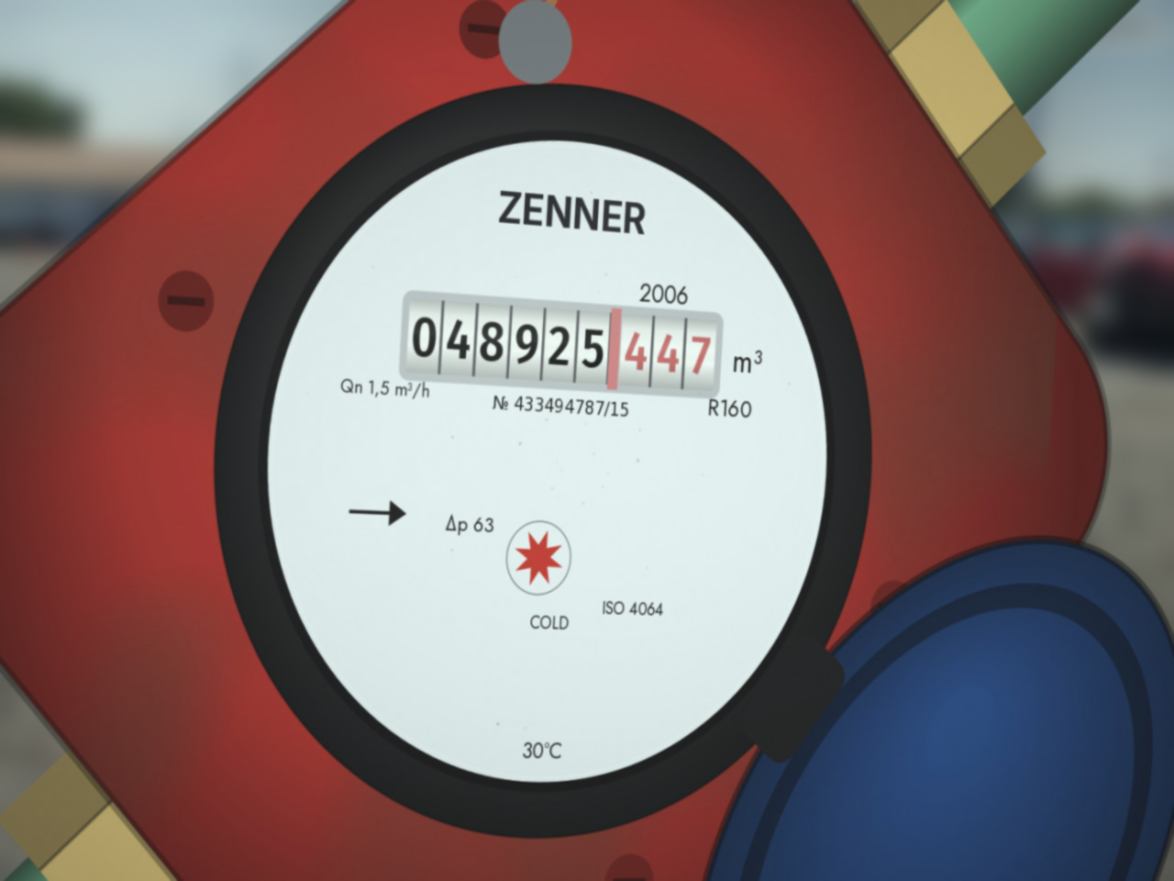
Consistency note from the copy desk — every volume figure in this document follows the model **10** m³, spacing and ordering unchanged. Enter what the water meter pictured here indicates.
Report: **48925.447** m³
